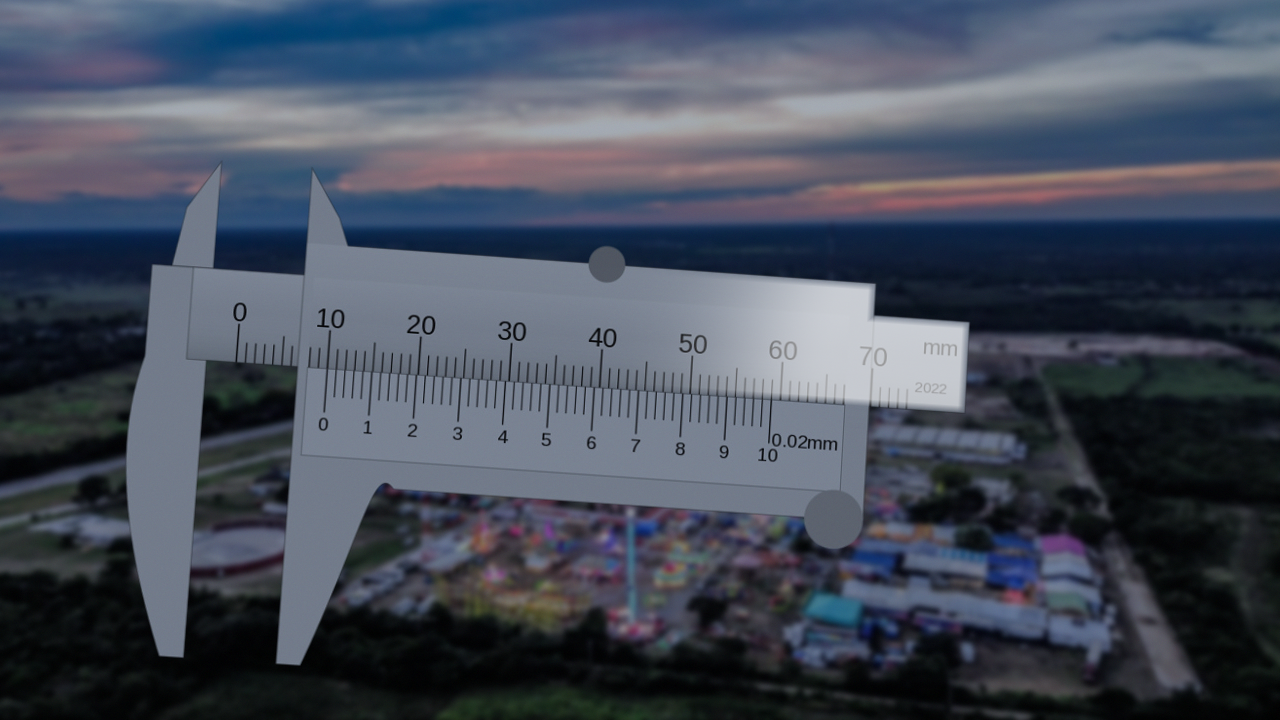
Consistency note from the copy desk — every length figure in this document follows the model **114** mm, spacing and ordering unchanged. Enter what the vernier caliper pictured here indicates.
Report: **10.0** mm
